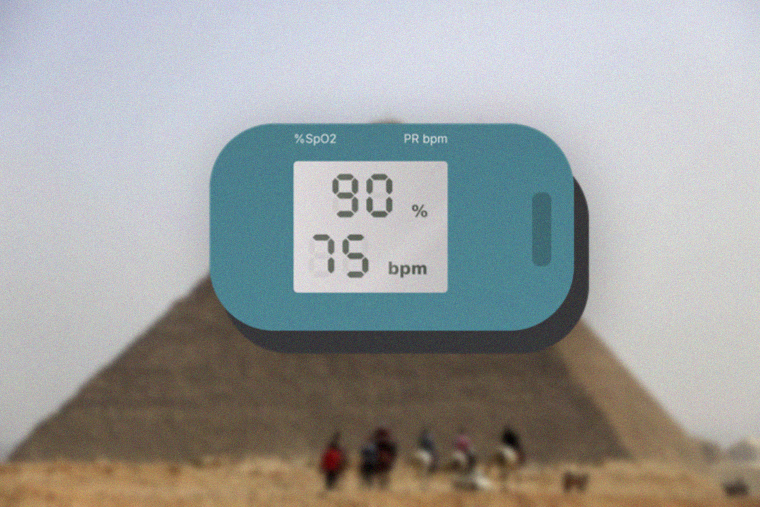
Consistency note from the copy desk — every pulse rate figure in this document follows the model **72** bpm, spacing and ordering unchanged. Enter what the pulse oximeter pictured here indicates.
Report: **75** bpm
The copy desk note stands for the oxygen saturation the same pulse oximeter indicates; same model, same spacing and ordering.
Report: **90** %
